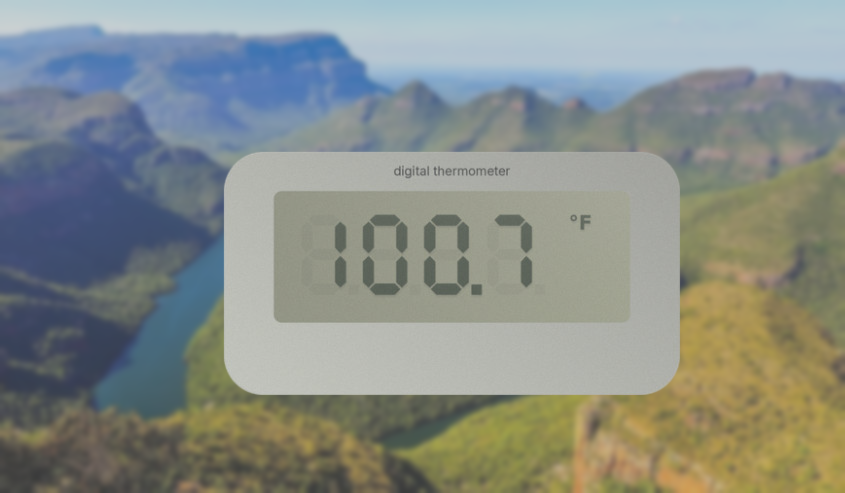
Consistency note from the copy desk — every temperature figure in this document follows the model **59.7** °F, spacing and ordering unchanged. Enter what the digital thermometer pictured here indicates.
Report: **100.7** °F
